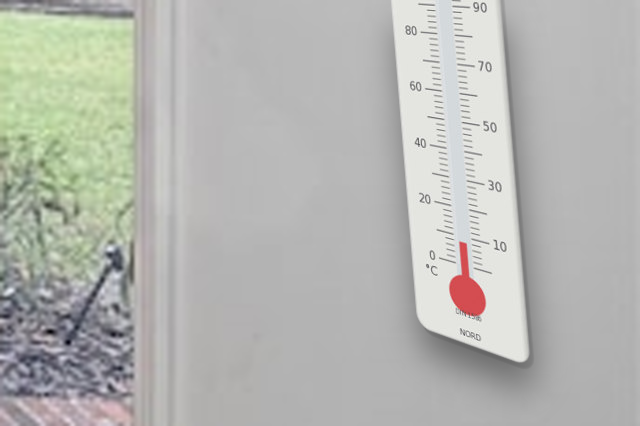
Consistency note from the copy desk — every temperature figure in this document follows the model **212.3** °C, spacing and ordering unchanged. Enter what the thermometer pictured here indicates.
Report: **8** °C
